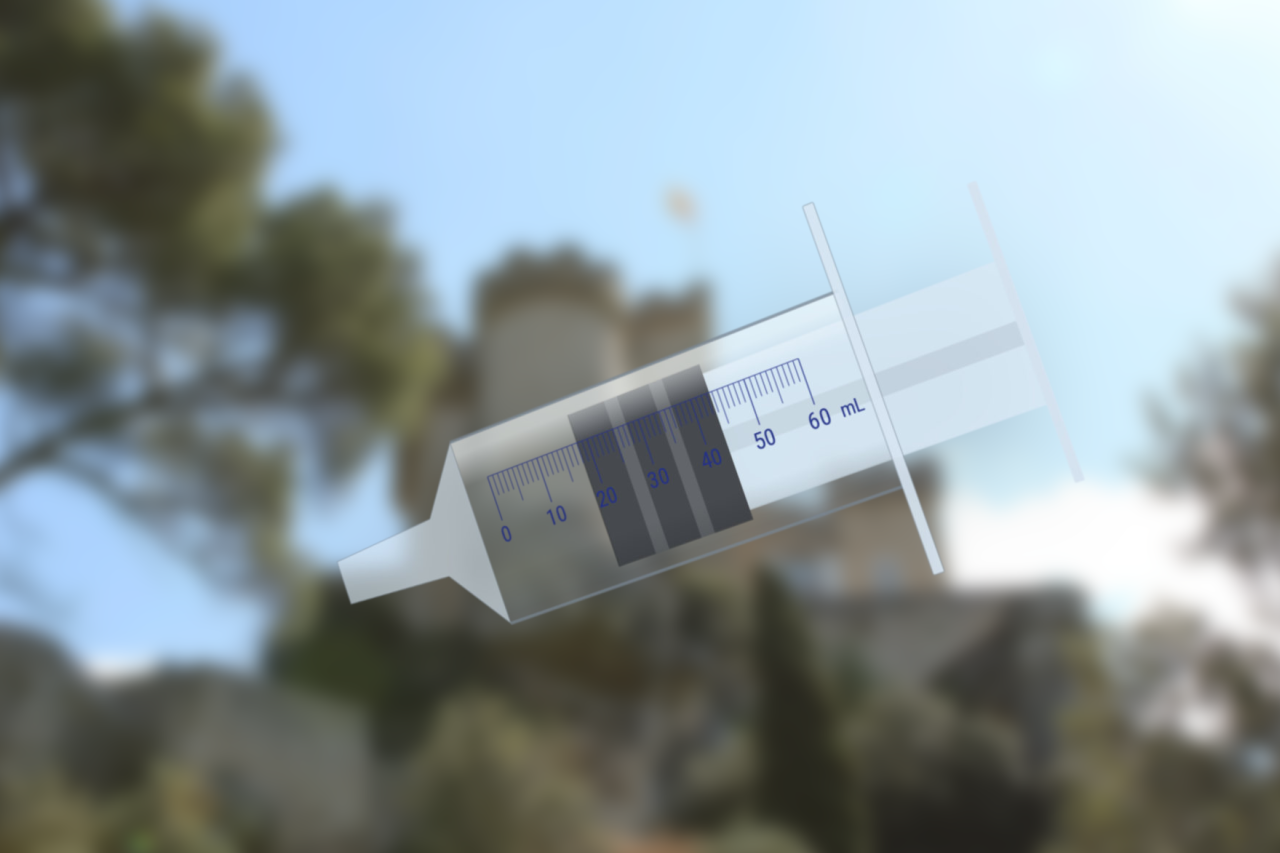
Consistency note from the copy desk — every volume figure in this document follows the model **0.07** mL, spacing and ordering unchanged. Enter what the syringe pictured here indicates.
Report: **18** mL
